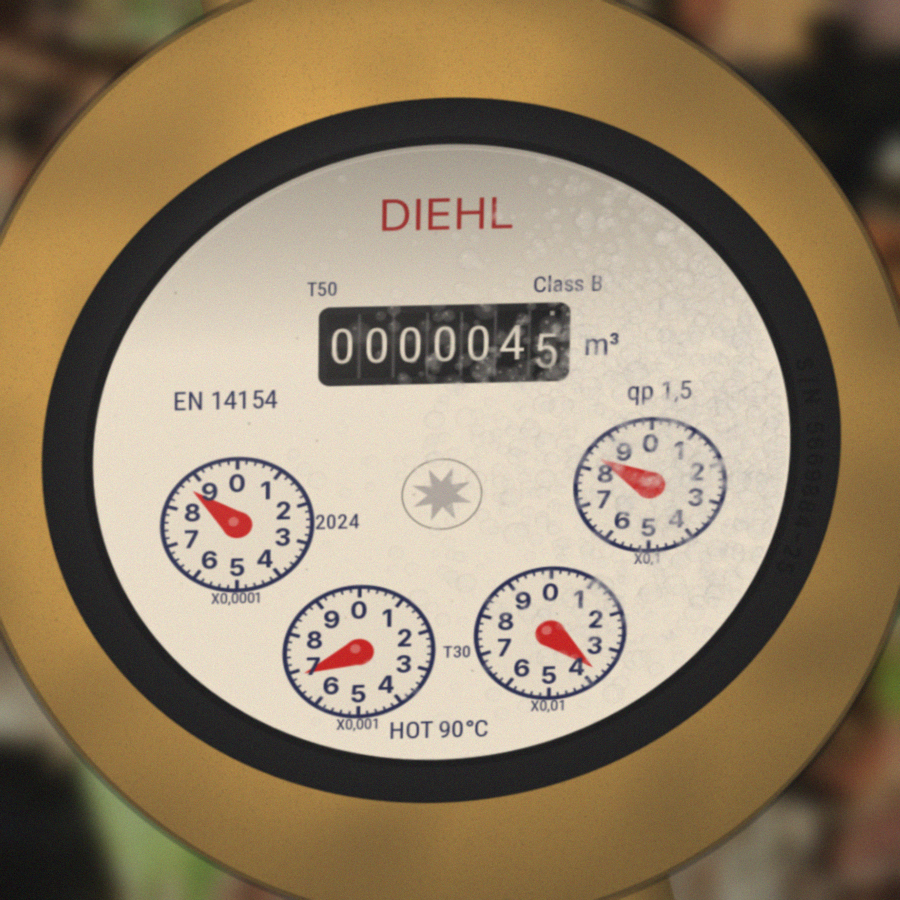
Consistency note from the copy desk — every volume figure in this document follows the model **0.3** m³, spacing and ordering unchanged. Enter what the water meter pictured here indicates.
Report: **44.8368** m³
